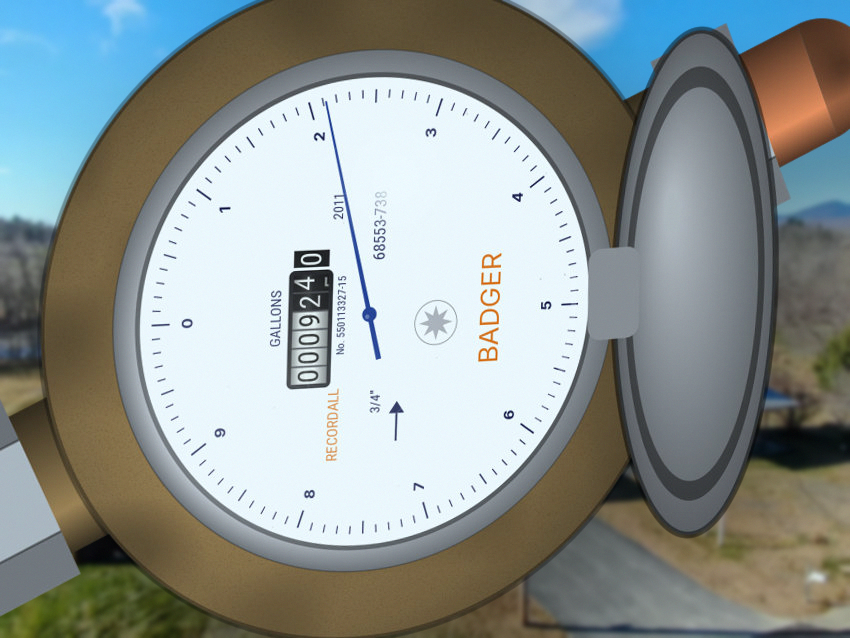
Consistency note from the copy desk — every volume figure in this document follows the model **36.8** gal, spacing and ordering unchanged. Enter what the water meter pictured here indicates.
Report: **9242.1** gal
